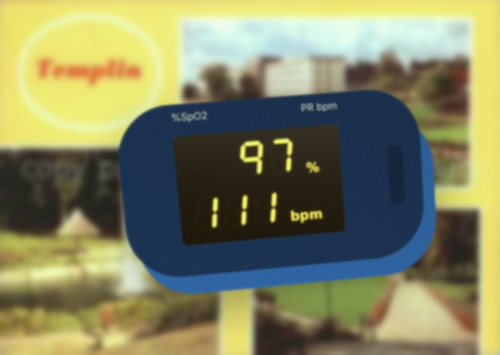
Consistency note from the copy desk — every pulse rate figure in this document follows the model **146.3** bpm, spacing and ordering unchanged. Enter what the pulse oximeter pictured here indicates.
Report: **111** bpm
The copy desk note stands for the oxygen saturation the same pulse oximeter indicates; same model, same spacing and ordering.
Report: **97** %
